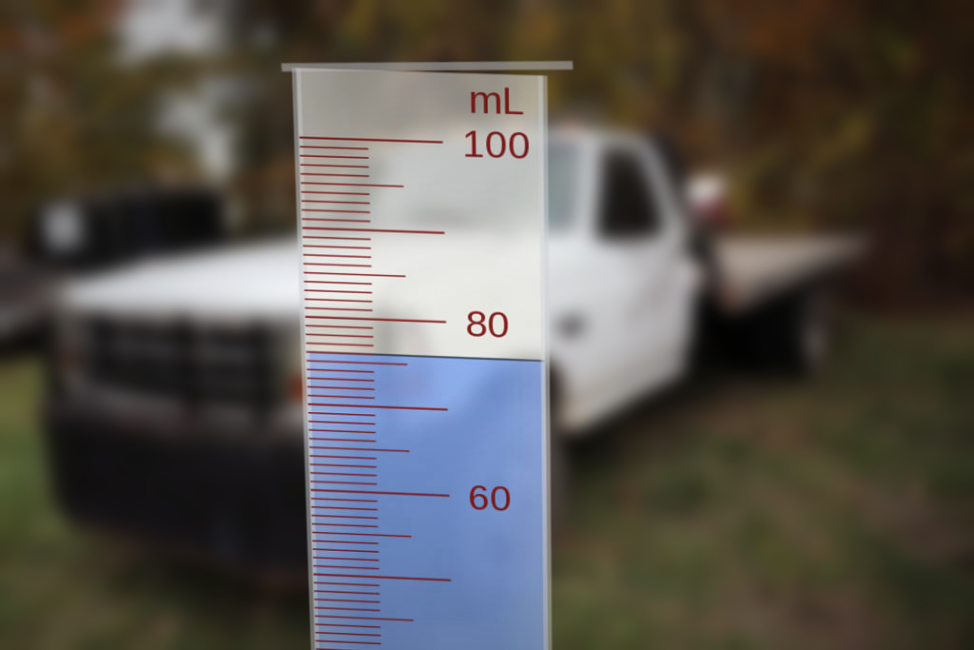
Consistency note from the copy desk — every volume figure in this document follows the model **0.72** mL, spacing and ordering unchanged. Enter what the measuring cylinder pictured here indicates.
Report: **76** mL
